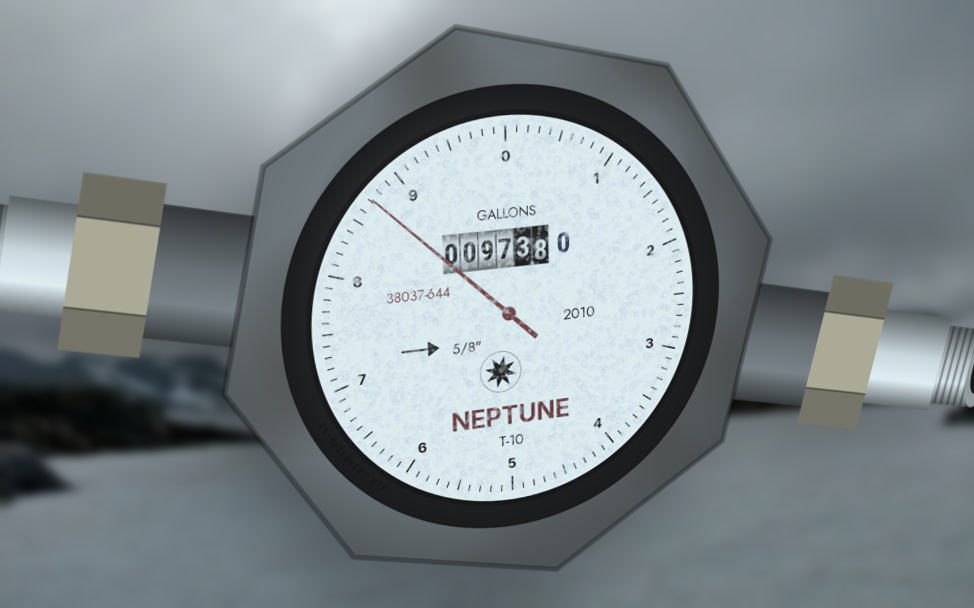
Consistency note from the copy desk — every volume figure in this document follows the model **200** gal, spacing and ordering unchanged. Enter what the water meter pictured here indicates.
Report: **97378.7** gal
